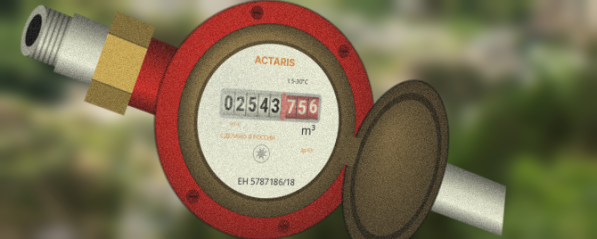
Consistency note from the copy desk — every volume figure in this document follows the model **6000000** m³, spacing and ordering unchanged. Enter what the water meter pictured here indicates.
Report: **2543.756** m³
